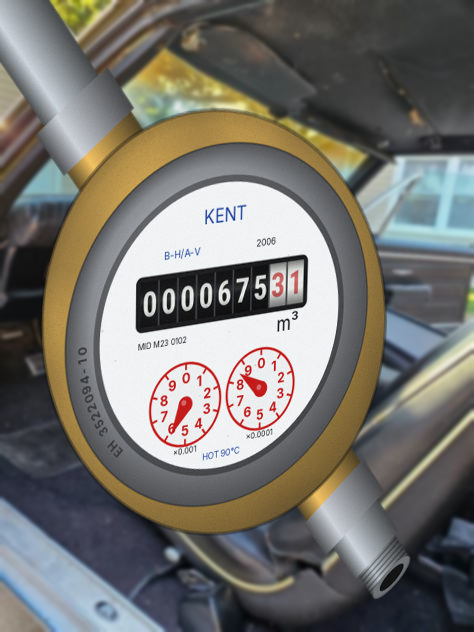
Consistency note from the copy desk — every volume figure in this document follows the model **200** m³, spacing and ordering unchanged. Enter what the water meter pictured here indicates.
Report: **675.3158** m³
